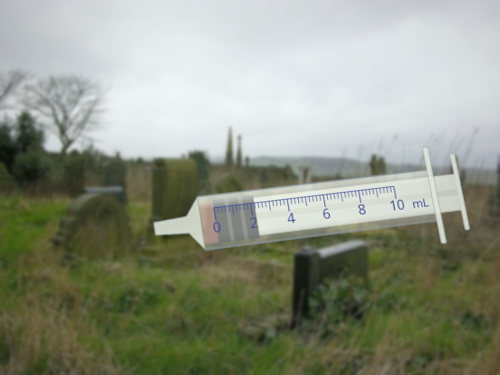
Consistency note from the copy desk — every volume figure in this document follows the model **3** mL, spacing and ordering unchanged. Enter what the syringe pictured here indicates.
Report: **0** mL
